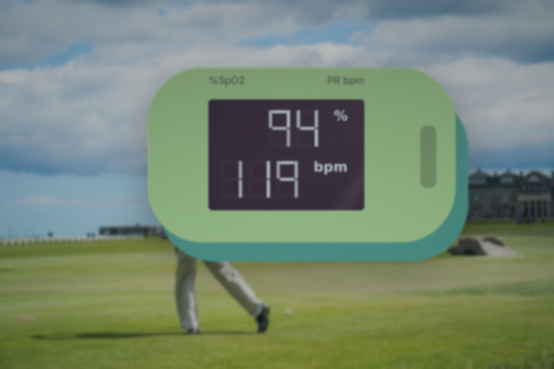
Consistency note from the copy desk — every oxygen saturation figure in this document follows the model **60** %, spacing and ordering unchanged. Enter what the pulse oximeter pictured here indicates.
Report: **94** %
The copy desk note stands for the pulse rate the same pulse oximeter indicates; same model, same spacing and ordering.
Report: **119** bpm
